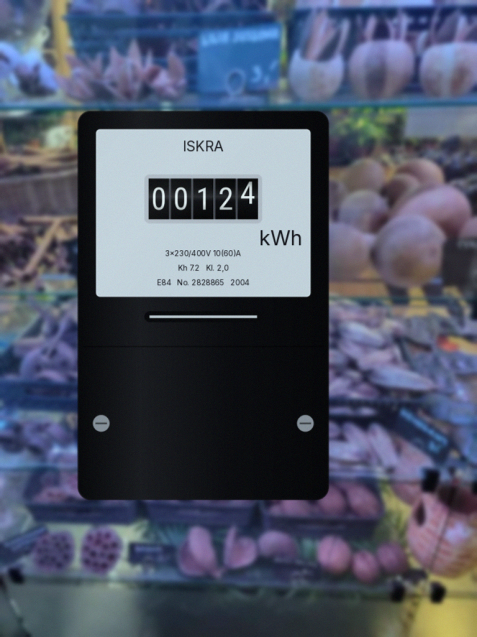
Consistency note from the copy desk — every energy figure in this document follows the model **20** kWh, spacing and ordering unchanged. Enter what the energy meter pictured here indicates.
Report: **124** kWh
